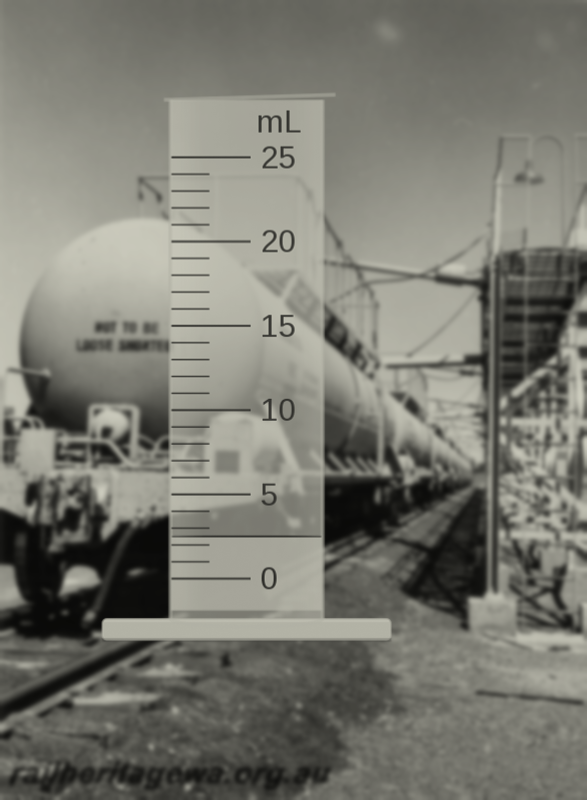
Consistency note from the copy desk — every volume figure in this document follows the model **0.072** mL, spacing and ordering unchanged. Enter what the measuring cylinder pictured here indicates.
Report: **2.5** mL
